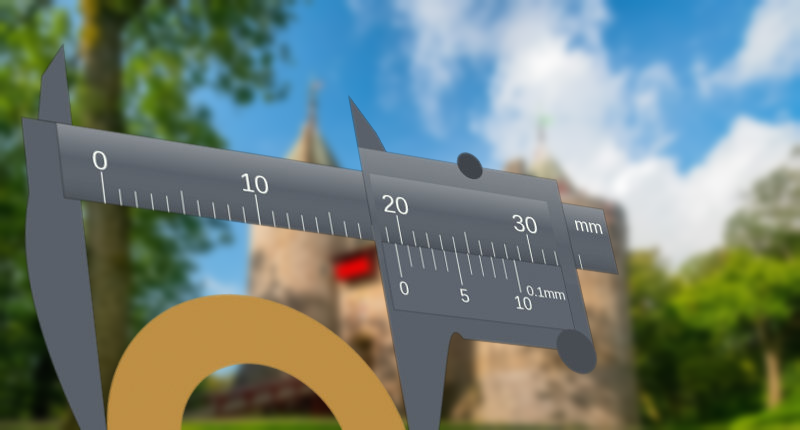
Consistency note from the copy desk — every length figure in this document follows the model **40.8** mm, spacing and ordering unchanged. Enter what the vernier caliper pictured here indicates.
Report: **19.5** mm
